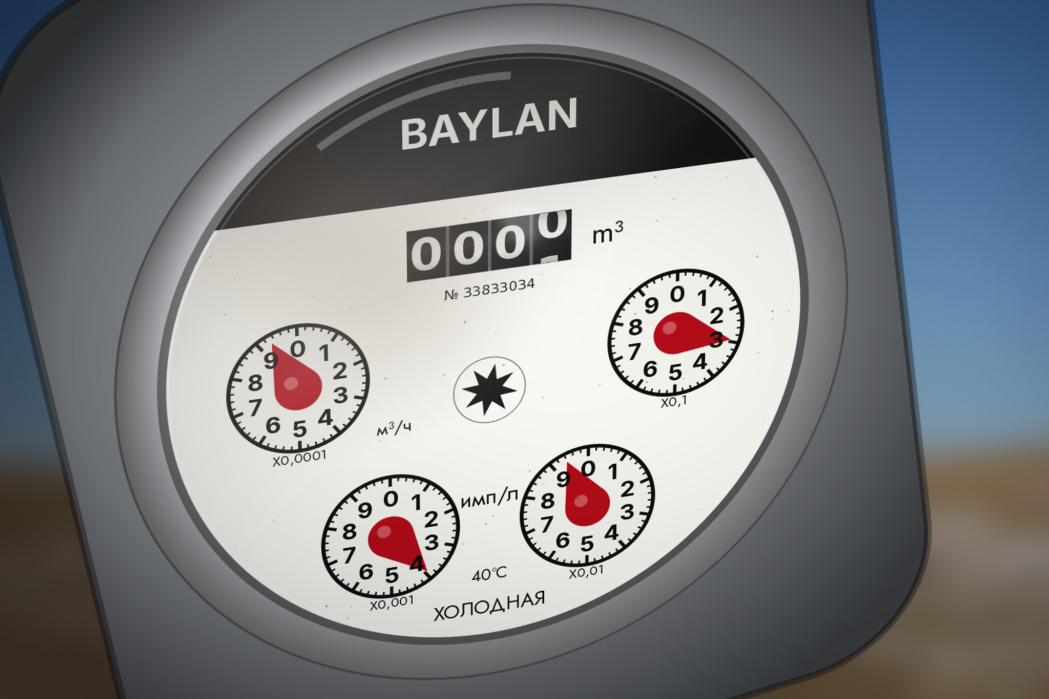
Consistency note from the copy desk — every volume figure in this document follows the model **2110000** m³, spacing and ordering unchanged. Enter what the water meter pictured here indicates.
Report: **0.2939** m³
